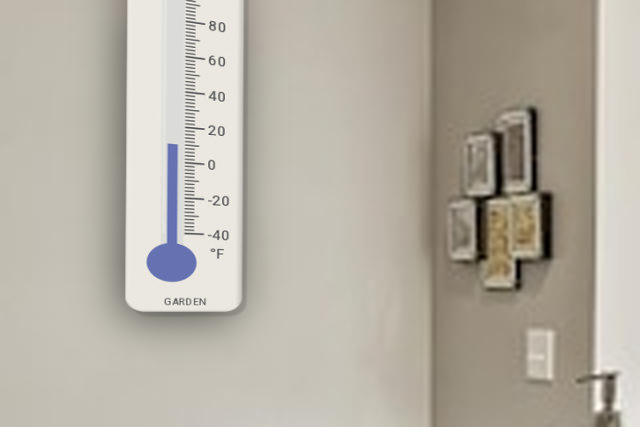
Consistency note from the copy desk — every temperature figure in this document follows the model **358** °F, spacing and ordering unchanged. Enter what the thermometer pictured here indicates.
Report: **10** °F
